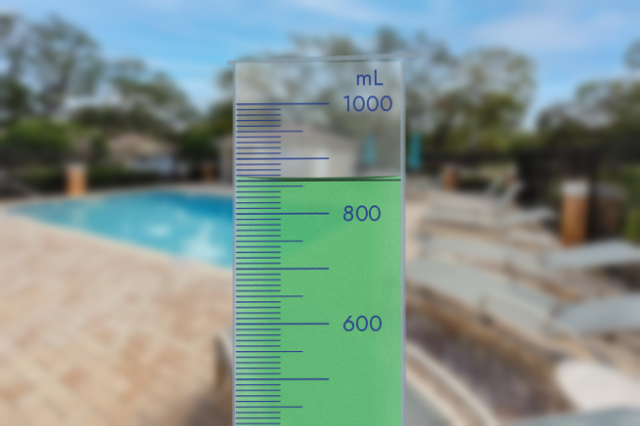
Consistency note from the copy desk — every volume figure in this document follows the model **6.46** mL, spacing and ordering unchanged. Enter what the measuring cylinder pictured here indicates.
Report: **860** mL
